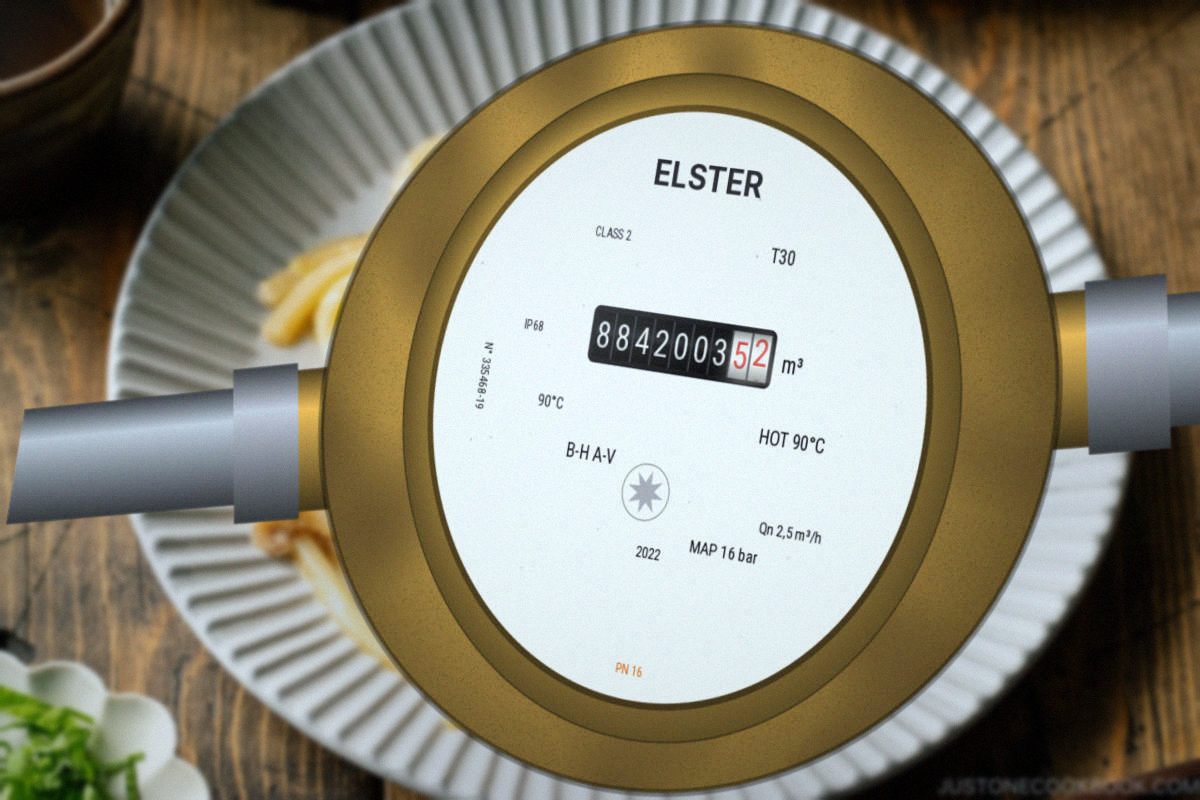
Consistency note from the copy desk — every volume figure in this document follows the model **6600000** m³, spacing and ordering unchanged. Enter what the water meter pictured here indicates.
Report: **8842003.52** m³
